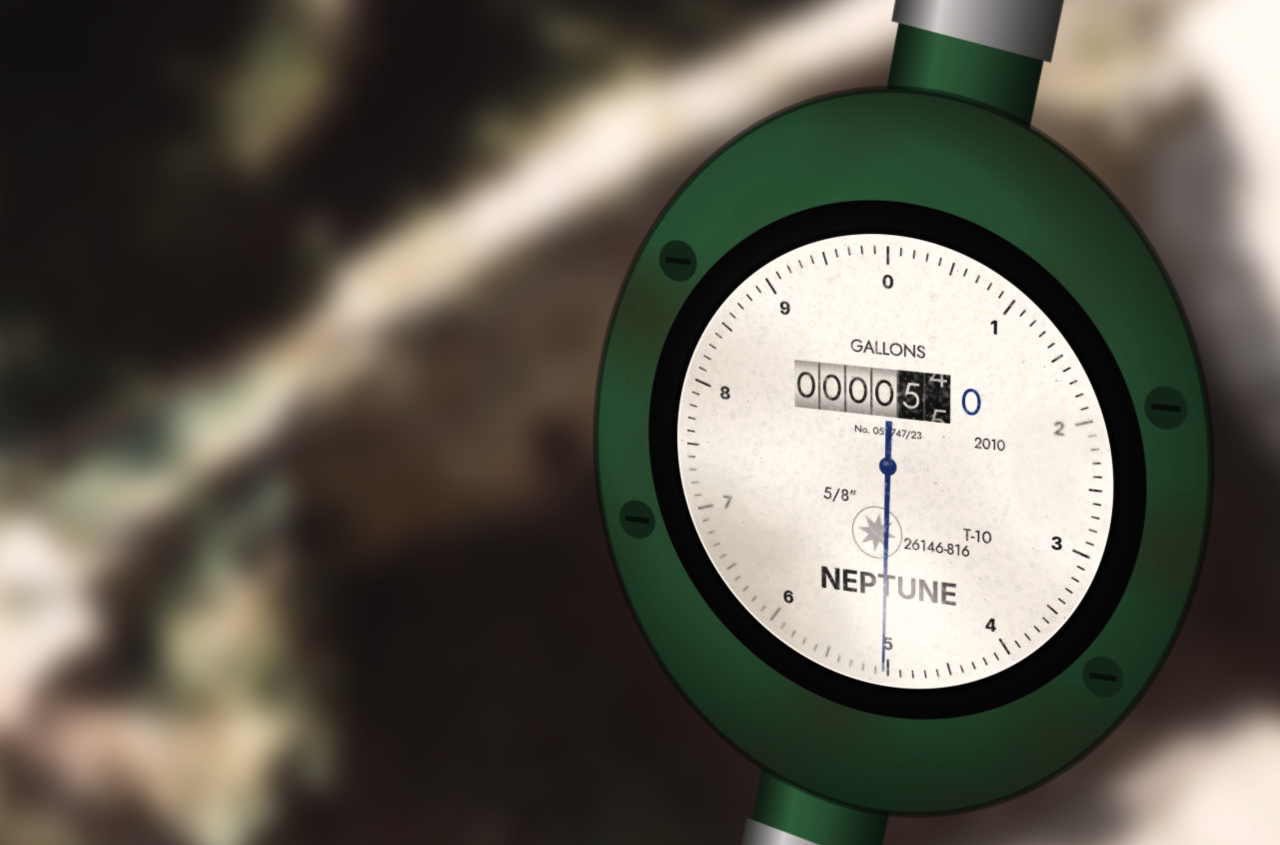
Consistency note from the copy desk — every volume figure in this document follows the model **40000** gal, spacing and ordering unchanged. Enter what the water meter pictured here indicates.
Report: **545.0** gal
